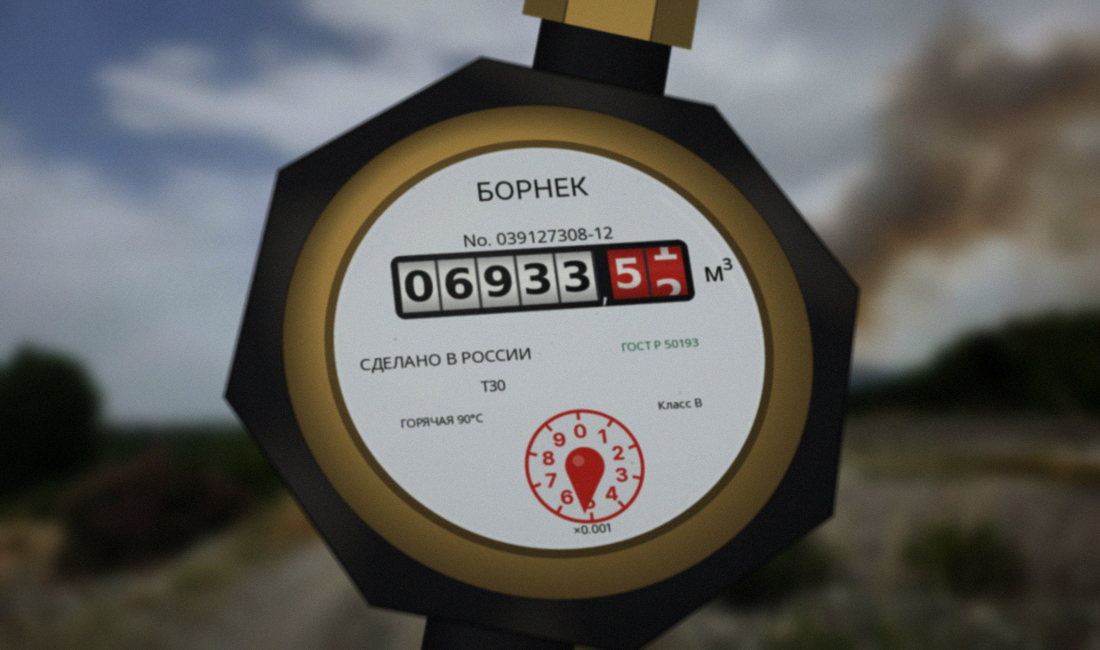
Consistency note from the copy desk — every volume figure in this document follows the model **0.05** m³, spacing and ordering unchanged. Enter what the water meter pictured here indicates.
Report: **6933.515** m³
